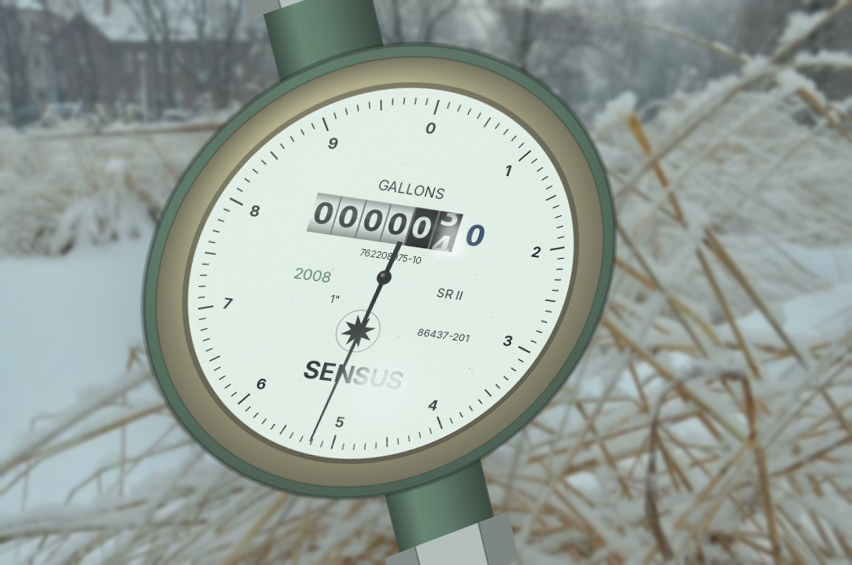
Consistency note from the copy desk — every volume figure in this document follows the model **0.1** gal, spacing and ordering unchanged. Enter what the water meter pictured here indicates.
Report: **35.2** gal
